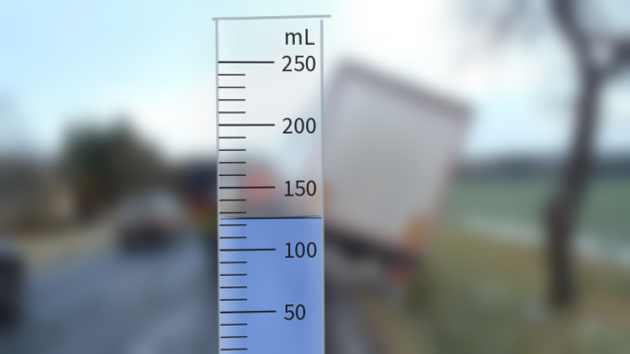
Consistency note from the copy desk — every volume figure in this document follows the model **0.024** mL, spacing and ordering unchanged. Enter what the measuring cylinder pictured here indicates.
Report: **125** mL
